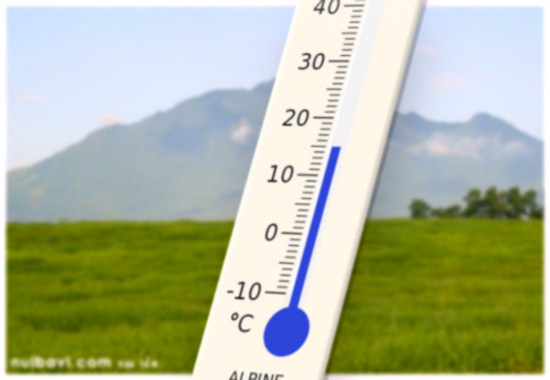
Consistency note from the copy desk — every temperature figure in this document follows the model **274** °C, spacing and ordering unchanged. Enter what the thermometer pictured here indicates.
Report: **15** °C
